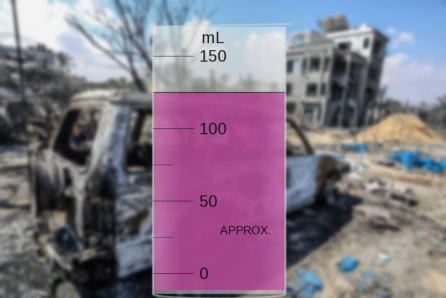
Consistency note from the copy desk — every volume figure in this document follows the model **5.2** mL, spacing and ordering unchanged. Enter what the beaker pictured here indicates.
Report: **125** mL
